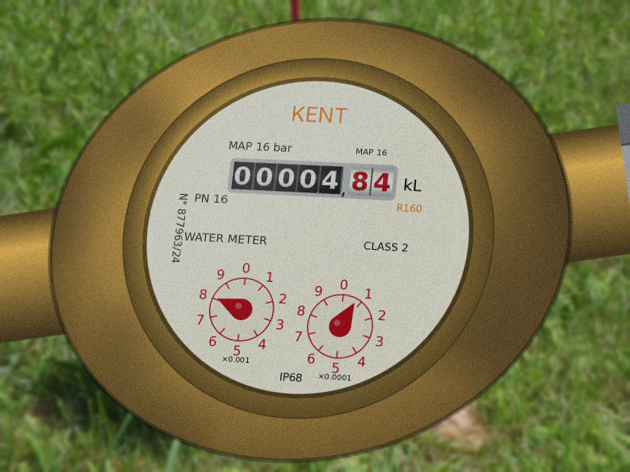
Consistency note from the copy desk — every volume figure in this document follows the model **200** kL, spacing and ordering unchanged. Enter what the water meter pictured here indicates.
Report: **4.8480** kL
